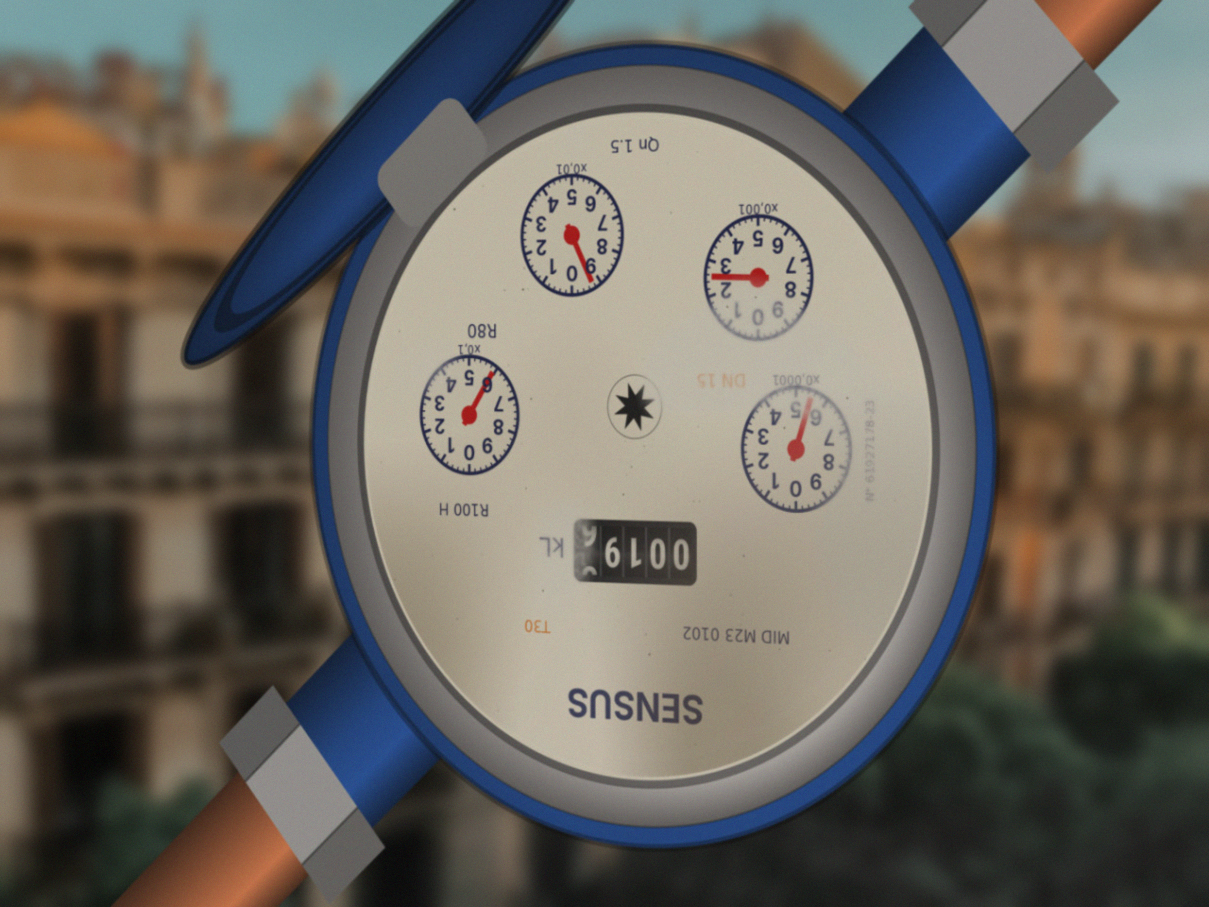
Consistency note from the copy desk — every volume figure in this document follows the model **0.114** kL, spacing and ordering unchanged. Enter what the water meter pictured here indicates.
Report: **195.5925** kL
